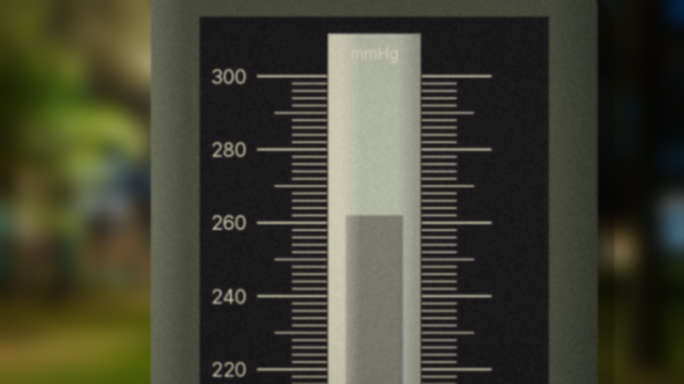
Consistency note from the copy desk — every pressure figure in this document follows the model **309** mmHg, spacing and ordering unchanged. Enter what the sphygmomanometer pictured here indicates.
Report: **262** mmHg
